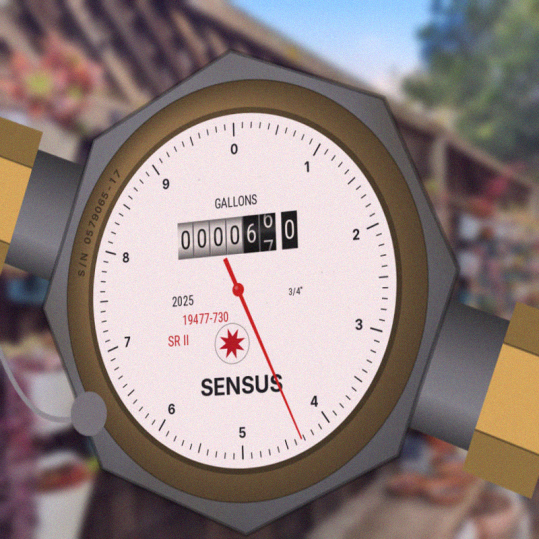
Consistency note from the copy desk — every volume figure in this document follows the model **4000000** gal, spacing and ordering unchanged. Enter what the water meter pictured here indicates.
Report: **664.3** gal
